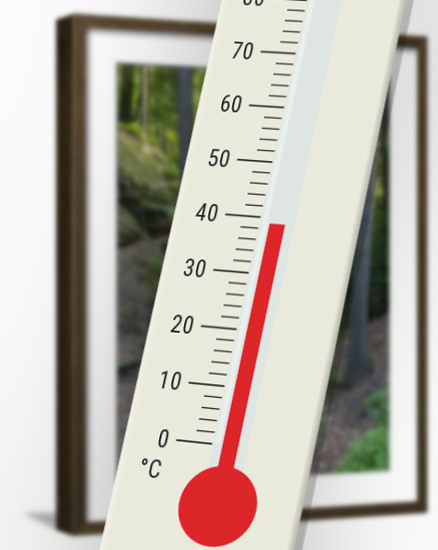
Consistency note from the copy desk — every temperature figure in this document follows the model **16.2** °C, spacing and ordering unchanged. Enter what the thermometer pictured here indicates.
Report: **39** °C
